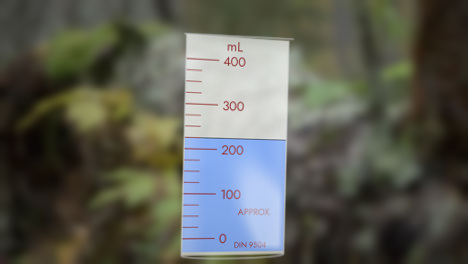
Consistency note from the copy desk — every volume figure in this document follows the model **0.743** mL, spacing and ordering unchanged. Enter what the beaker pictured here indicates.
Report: **225** mL
